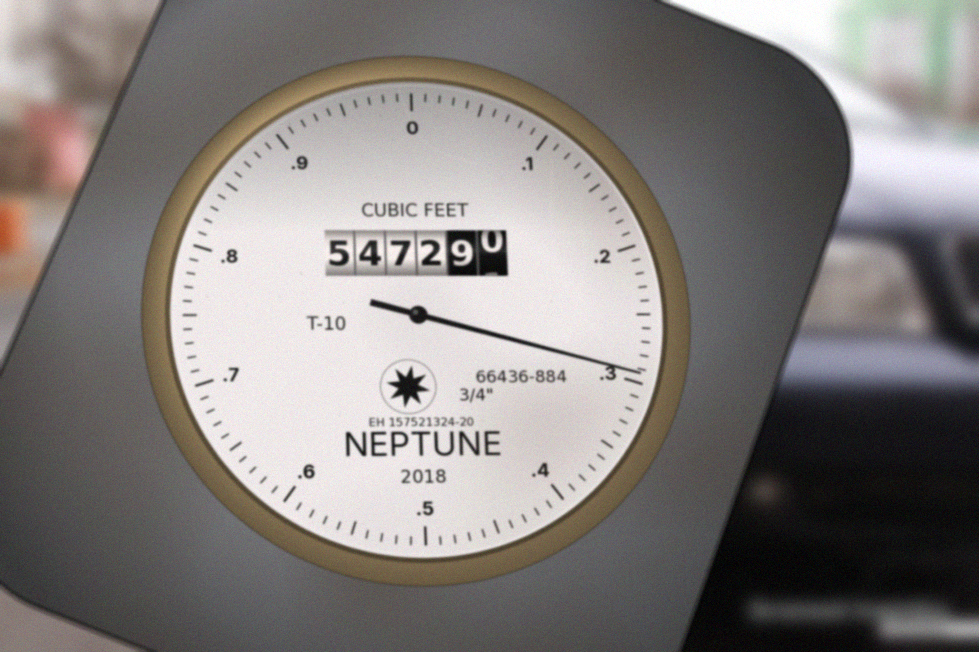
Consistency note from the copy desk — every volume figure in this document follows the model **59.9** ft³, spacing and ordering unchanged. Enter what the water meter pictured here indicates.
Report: **547290.29** ft³
